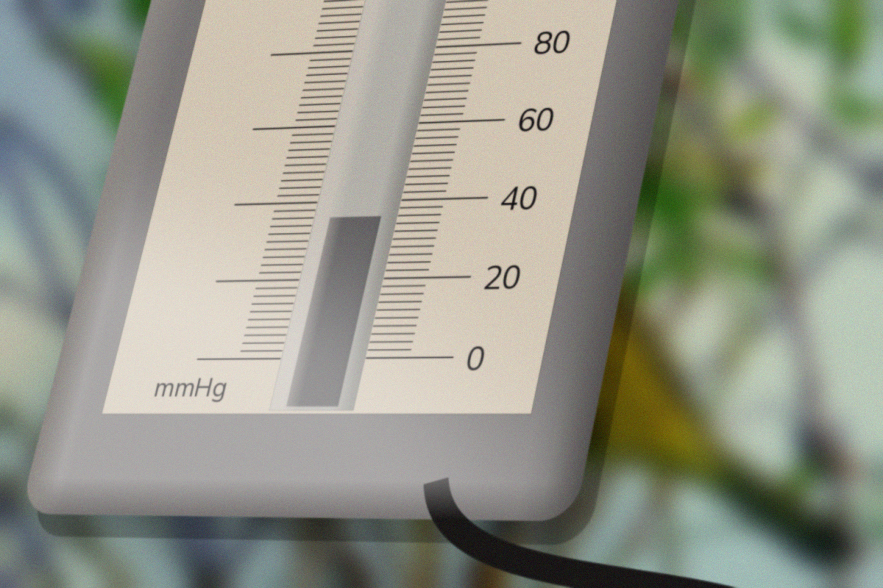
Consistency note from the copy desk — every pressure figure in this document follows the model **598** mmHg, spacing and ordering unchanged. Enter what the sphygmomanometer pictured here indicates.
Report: **36** mmHg
